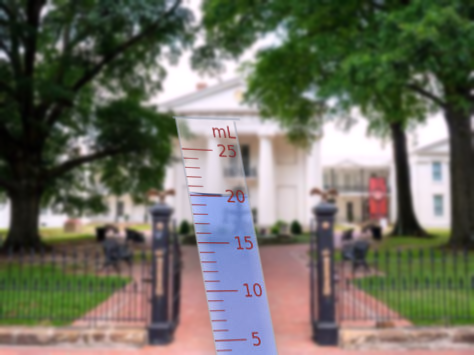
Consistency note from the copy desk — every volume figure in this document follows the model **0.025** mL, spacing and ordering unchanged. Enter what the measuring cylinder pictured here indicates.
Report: **20** mL
